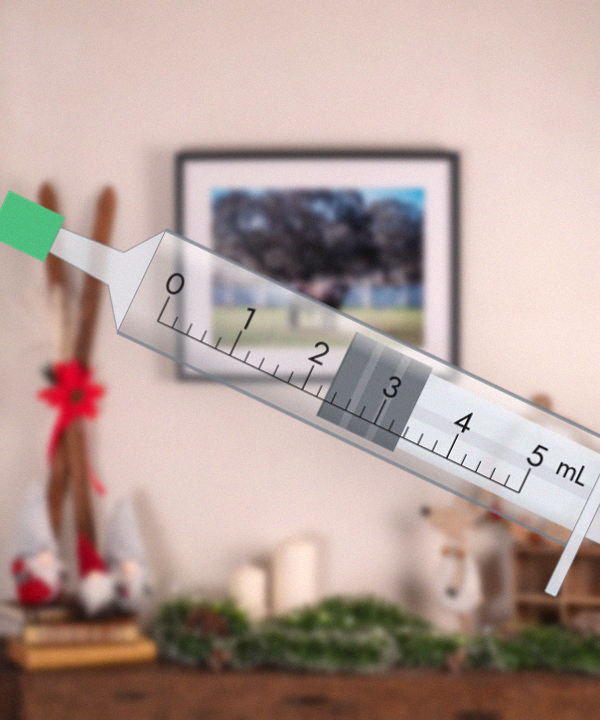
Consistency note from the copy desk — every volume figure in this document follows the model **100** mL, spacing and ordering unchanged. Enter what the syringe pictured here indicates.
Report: **2.3** mL
